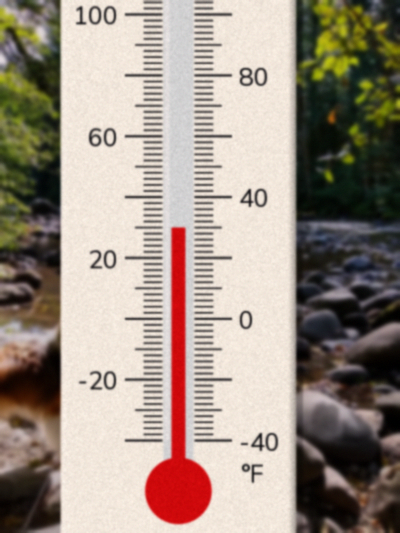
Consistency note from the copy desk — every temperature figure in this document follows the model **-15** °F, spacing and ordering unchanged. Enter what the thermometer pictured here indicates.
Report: **30** °F
